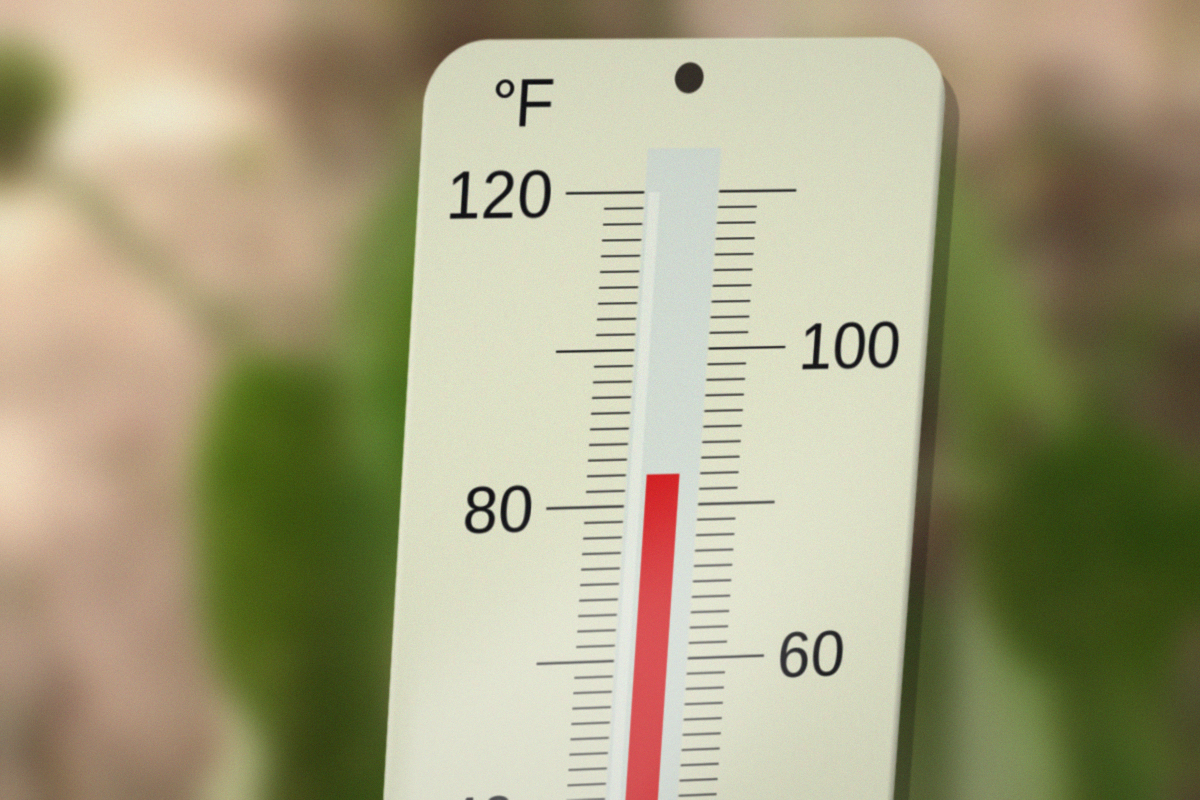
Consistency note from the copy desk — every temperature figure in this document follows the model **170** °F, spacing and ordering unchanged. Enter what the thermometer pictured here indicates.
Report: **84** °F
